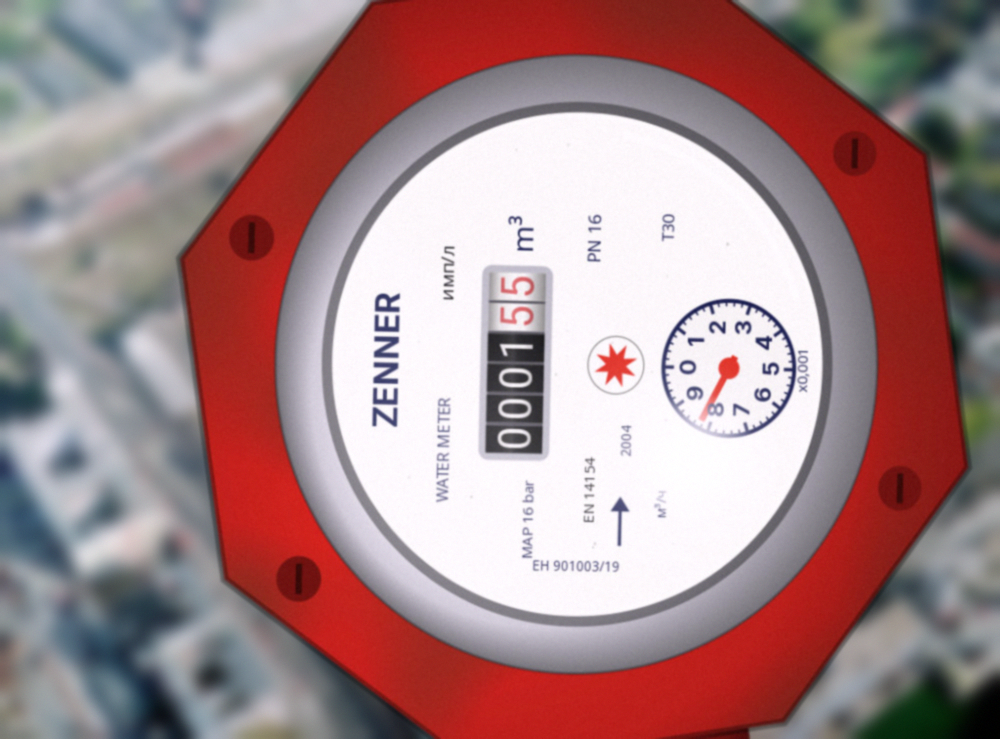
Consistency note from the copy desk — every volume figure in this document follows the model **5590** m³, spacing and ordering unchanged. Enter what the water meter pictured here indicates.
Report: **1.558** m³
